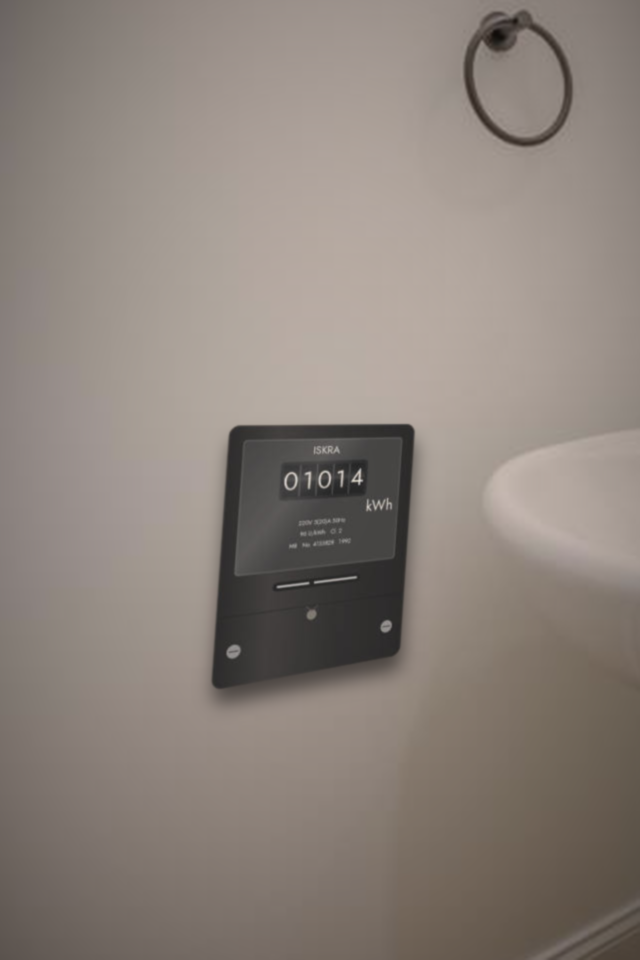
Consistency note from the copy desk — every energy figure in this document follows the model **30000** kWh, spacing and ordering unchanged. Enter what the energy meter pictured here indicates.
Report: **1014** kWh
